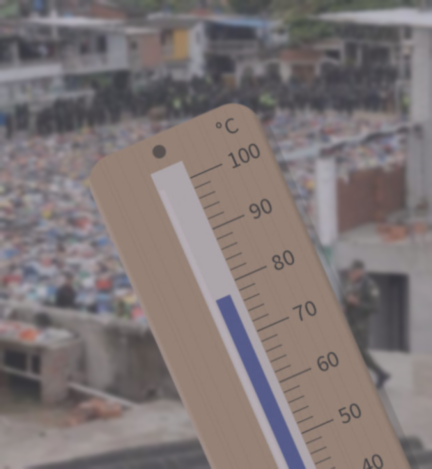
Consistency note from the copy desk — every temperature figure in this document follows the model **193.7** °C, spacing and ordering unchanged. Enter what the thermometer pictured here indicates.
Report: **78** °C
